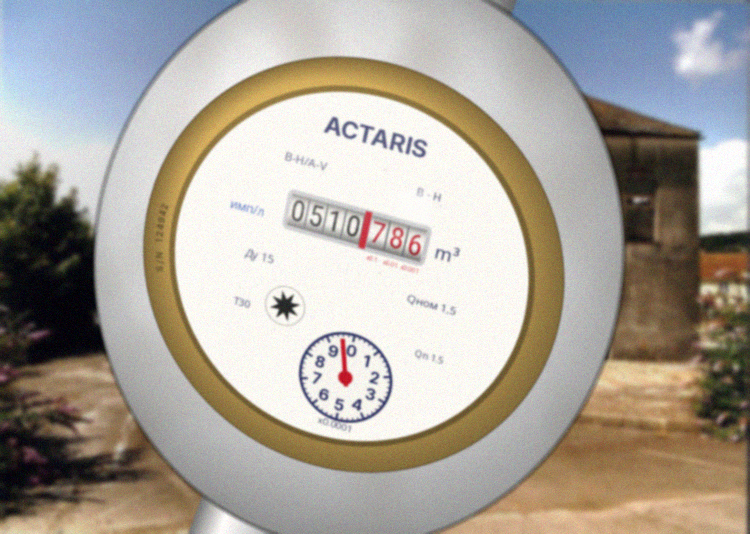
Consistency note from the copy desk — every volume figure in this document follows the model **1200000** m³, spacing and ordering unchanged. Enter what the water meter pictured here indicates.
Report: **510.7859** m³
